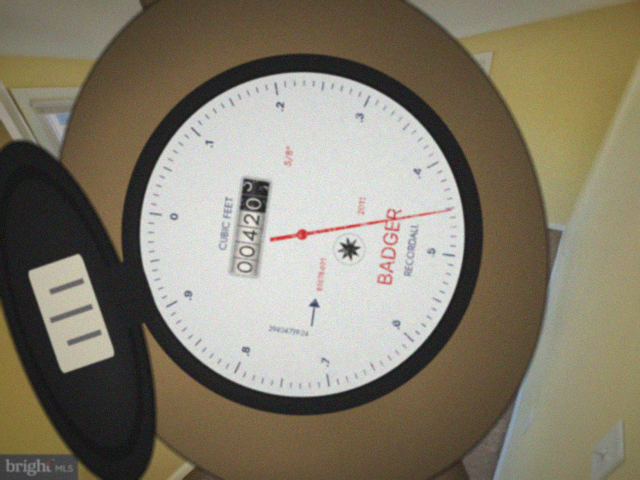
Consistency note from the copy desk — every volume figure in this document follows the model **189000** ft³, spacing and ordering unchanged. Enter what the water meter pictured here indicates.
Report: **4203.45** ft³
